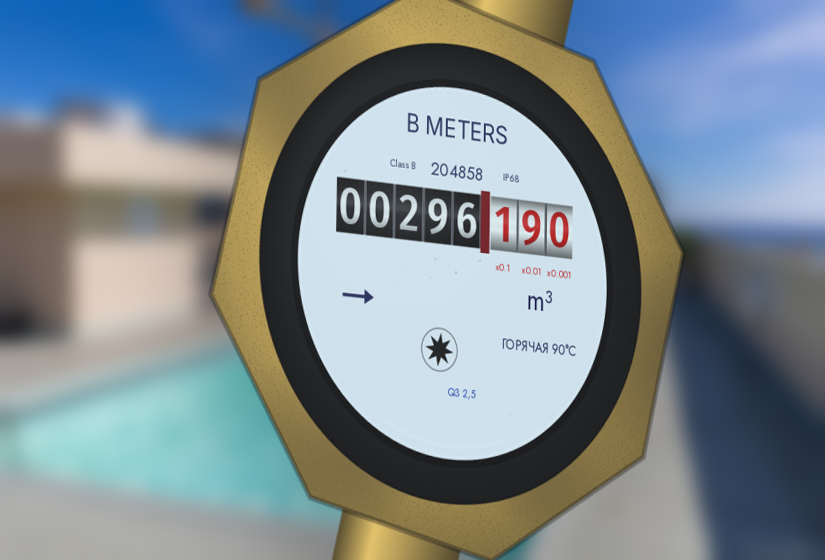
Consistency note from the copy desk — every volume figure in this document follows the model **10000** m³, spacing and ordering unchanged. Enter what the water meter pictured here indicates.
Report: **296.190** m³
